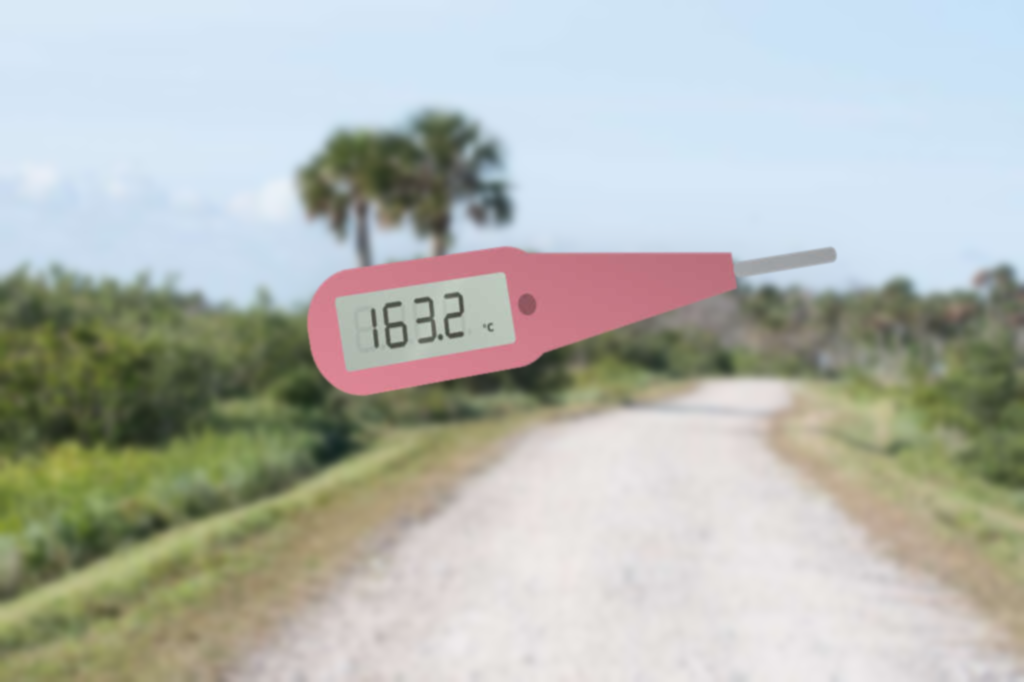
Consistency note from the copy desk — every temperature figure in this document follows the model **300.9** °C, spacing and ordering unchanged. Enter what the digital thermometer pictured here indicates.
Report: **163.2** °C
